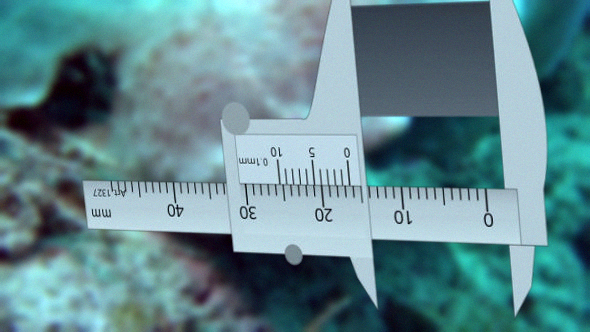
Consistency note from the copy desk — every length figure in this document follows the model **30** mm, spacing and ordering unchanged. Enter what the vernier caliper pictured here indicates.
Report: **16.4** mm
